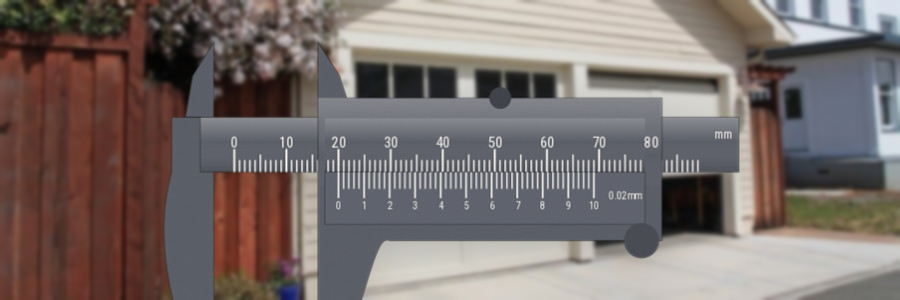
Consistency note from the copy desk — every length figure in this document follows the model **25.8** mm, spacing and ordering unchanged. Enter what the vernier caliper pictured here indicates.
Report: **20.0** mm
